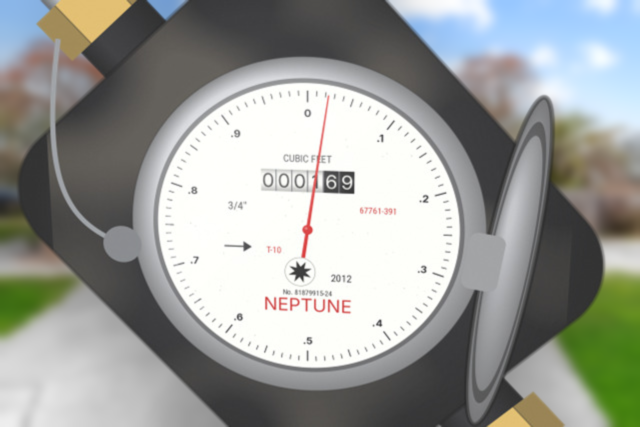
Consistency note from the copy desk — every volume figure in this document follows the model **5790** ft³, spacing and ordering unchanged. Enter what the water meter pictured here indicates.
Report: **169.02** ft³
